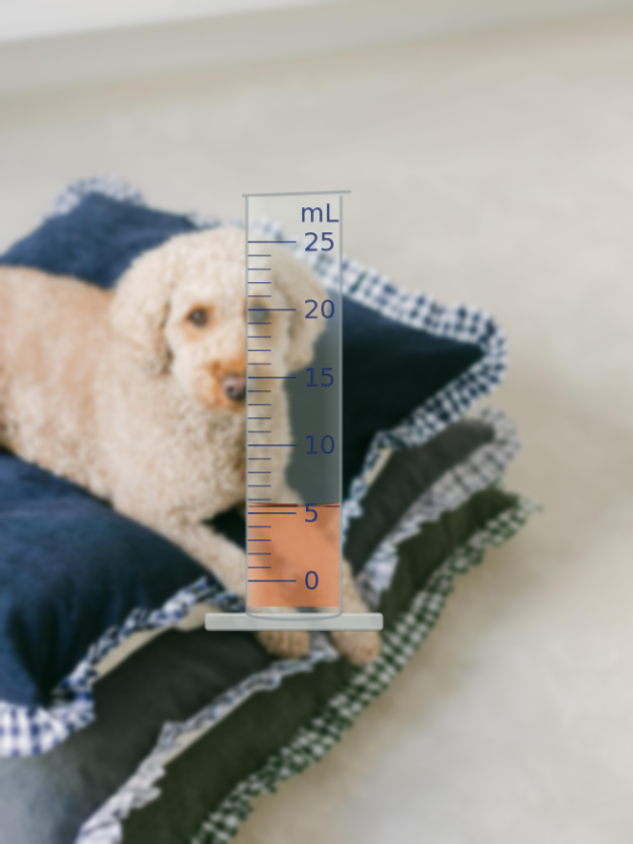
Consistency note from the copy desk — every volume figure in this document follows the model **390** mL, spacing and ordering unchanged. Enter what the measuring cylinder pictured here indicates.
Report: **5.5** mL
